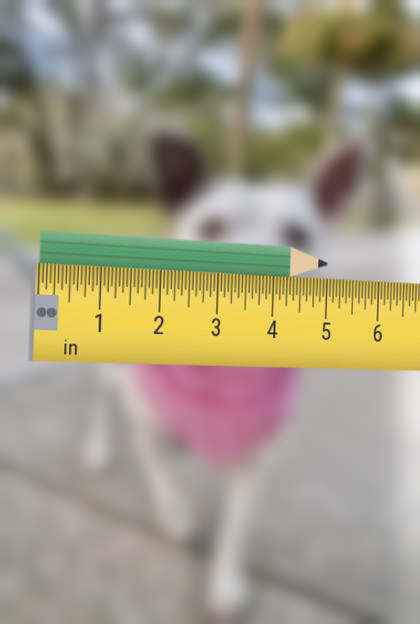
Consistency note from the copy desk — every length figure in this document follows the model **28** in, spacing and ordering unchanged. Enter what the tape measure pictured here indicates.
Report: **5** in
